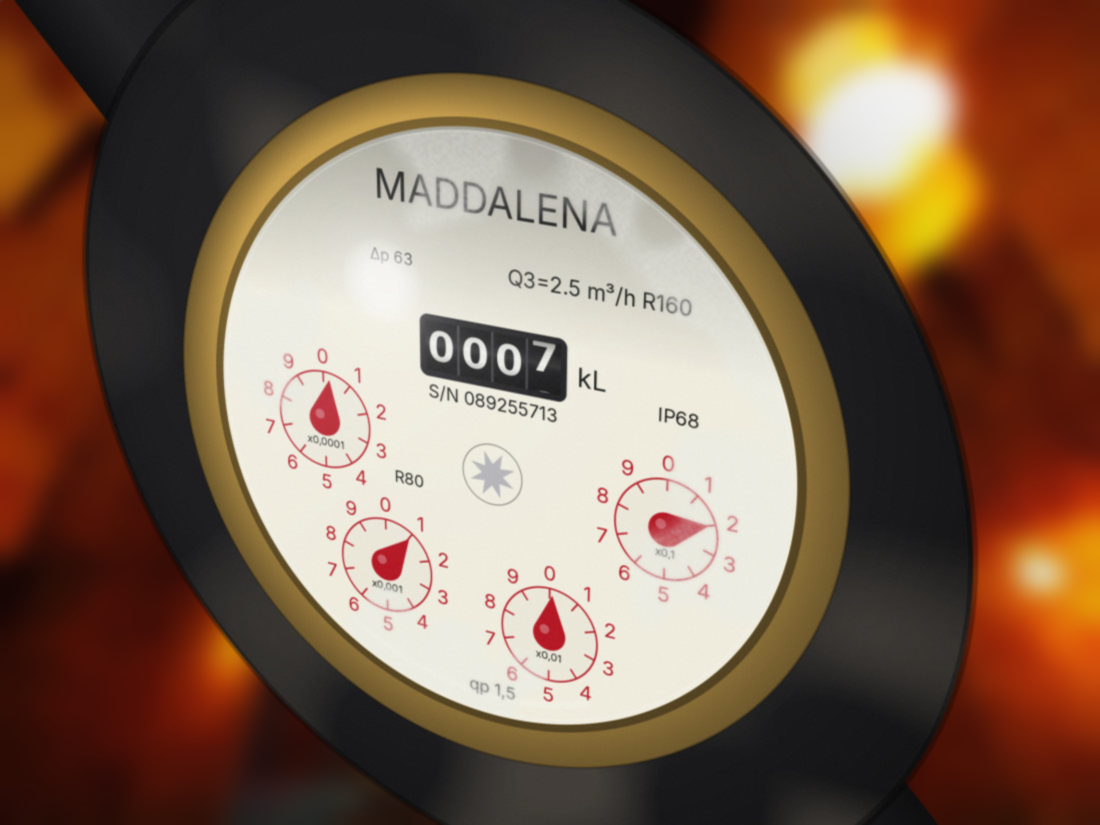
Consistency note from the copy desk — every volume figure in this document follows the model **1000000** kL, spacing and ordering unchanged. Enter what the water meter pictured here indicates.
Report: **7.2010** kL
